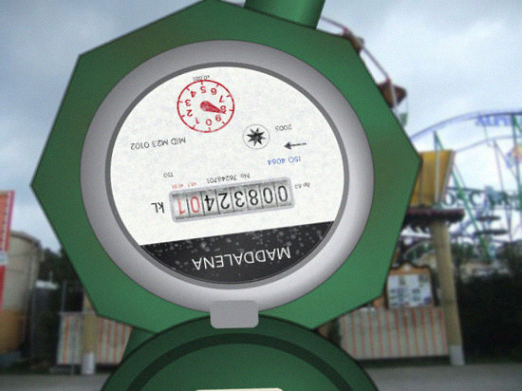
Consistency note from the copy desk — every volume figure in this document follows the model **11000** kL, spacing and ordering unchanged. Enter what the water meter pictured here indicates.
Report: **8324.018** kL
